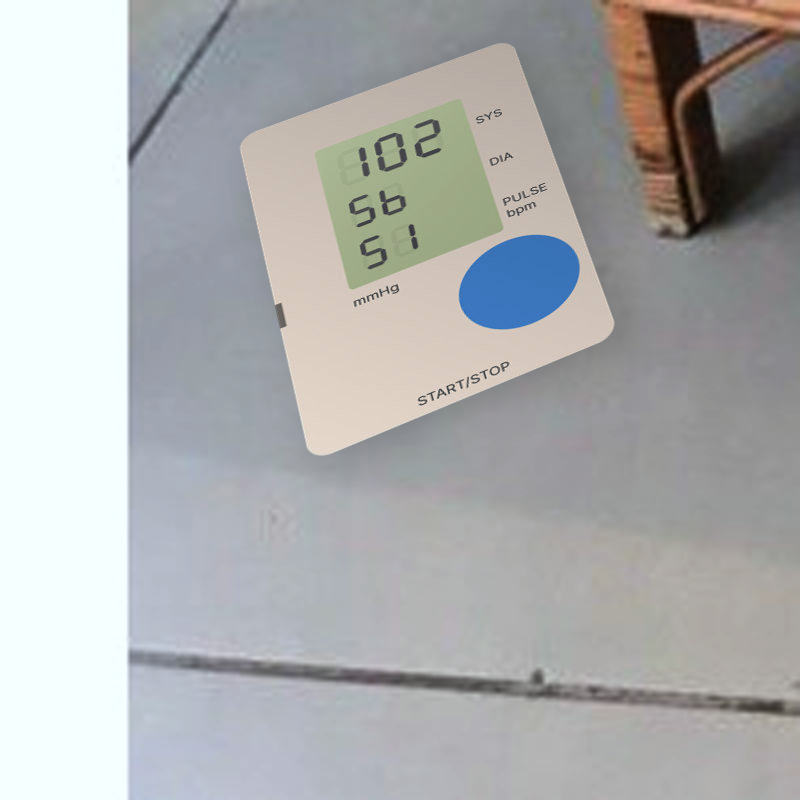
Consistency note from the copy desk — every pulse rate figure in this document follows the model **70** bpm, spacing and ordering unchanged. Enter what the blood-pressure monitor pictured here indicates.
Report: **51** bpm
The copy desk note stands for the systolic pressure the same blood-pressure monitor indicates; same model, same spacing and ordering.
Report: **102** mmHg
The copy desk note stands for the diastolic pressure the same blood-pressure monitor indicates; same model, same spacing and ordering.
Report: **56** mmHg
